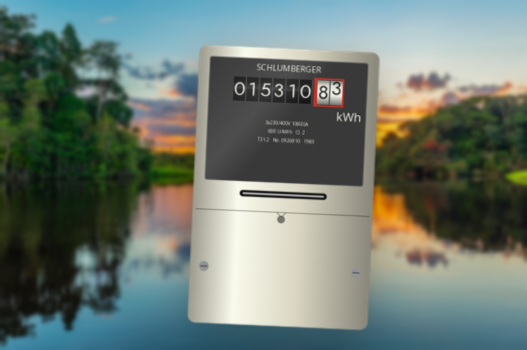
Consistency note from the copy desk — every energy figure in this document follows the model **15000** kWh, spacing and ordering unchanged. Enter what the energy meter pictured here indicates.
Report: **15310.83** kWh
